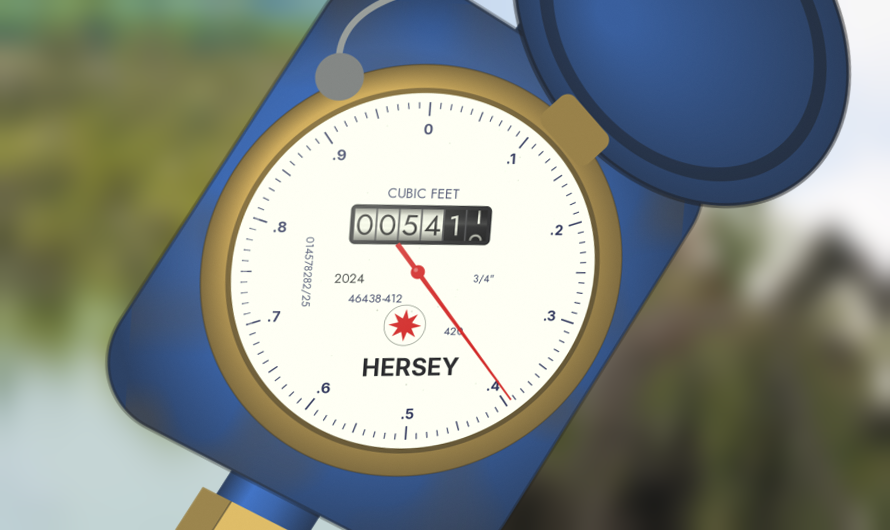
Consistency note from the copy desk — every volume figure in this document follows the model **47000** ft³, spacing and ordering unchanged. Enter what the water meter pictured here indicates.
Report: **5411.39** ft³
